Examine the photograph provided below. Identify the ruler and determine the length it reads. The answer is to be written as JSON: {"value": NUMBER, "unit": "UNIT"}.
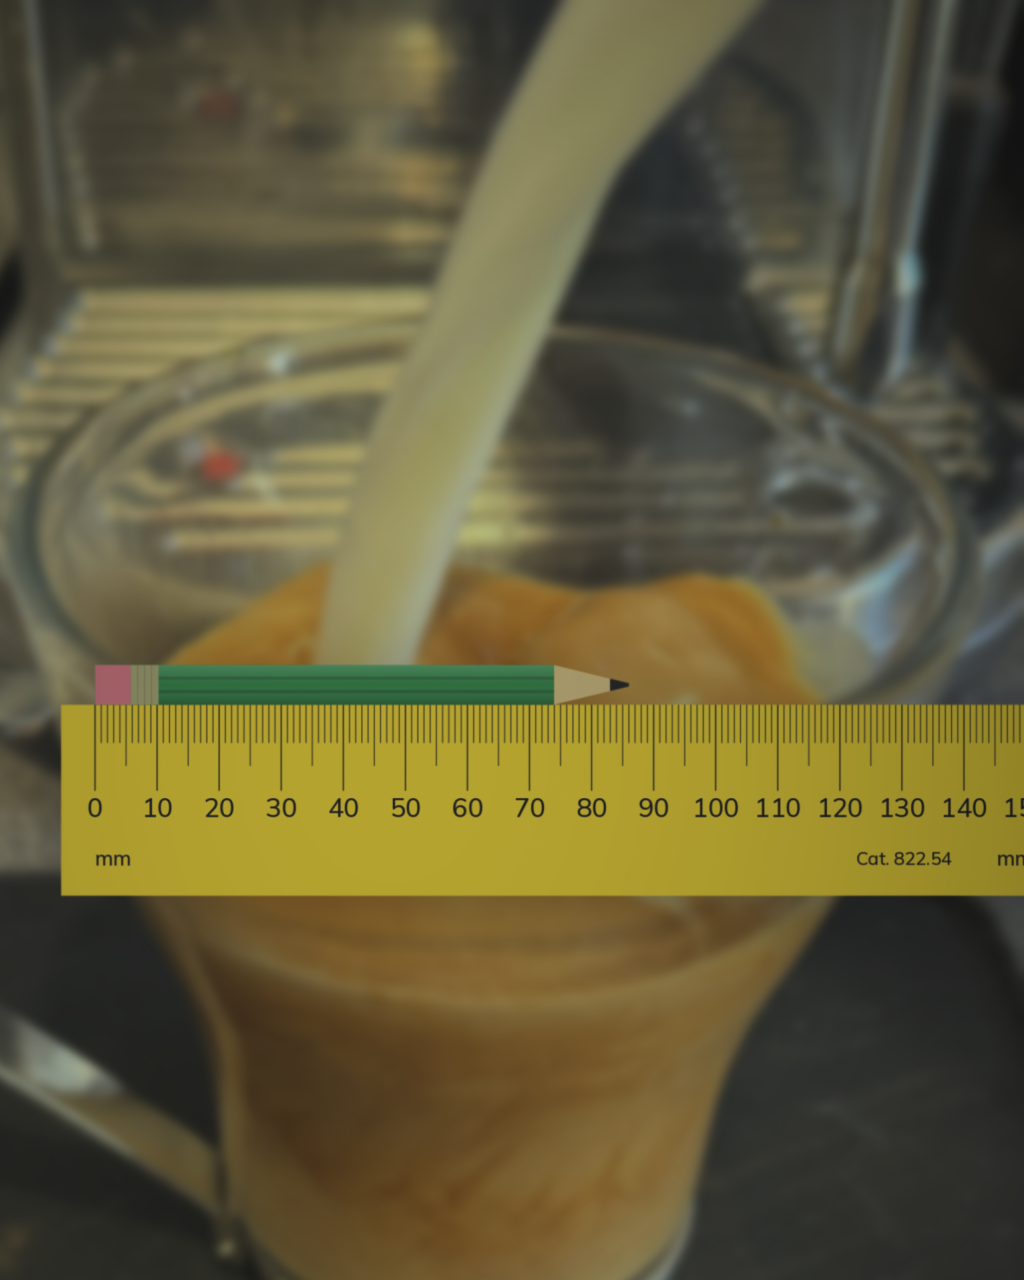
{"value": 86, "unit": "mm"}
